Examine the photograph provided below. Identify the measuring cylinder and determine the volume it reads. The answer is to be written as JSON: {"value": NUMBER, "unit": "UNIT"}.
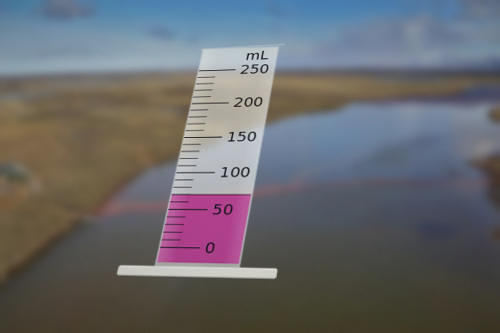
{"value": 70, "unit": "mL"}
